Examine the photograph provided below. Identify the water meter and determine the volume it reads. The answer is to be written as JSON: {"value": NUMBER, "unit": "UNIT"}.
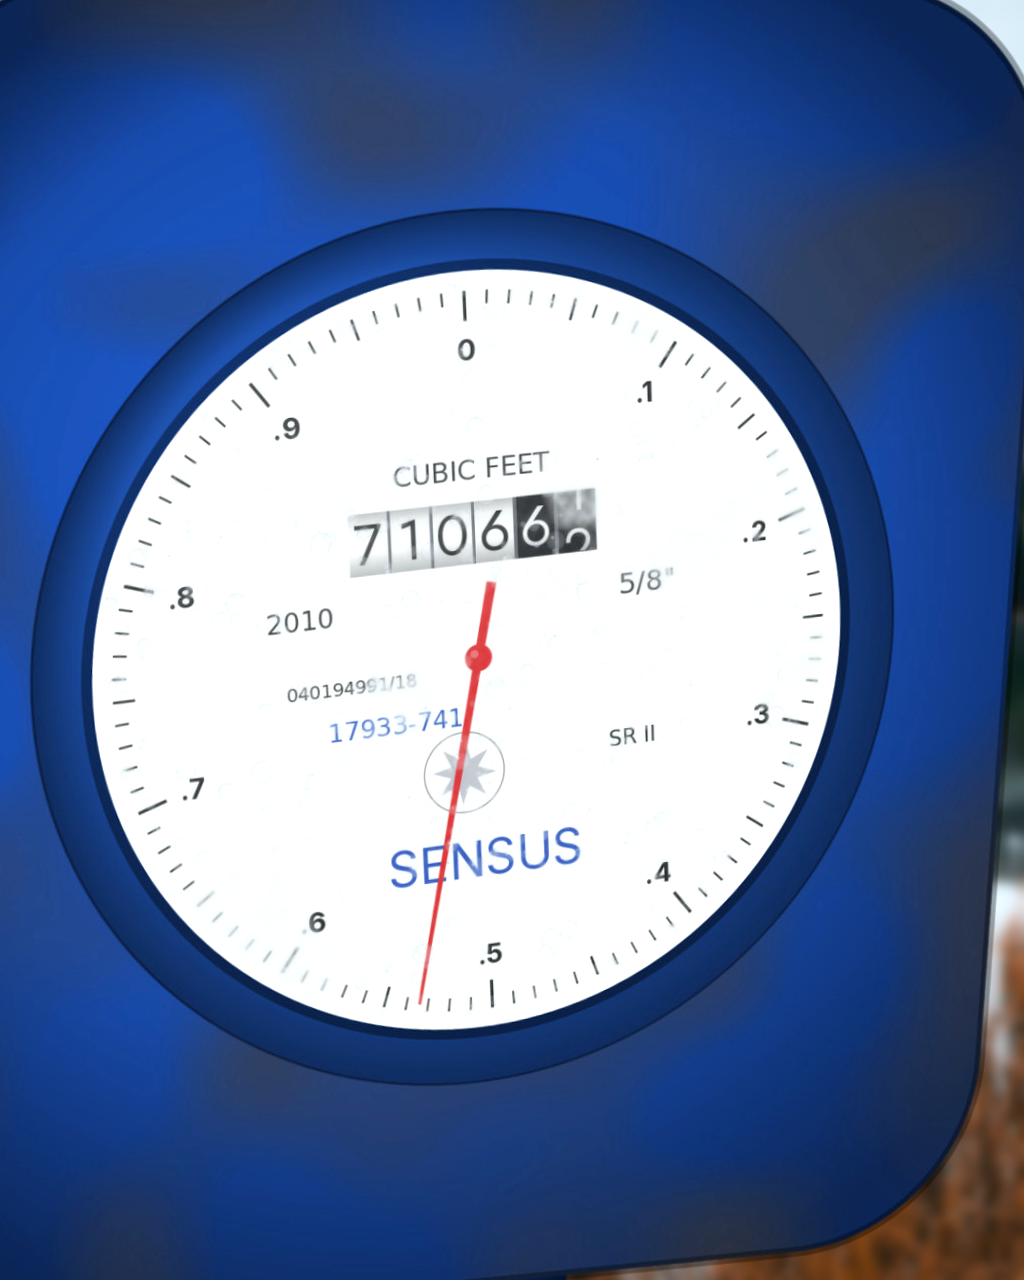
{"value": 710661.53, "unit": "ft³"}
